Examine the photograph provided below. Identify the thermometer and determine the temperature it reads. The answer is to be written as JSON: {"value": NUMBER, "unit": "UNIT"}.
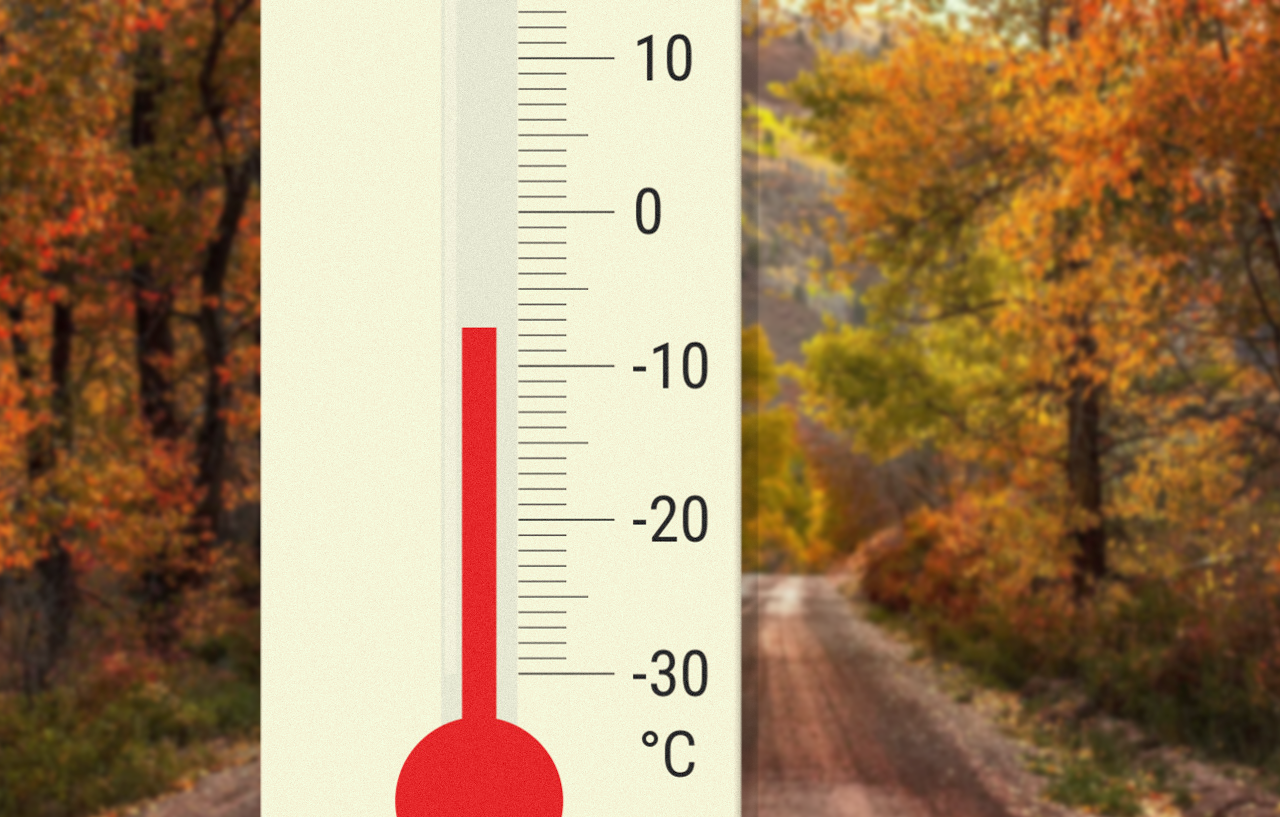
{"value": -7.5, "unit": "°C"}
